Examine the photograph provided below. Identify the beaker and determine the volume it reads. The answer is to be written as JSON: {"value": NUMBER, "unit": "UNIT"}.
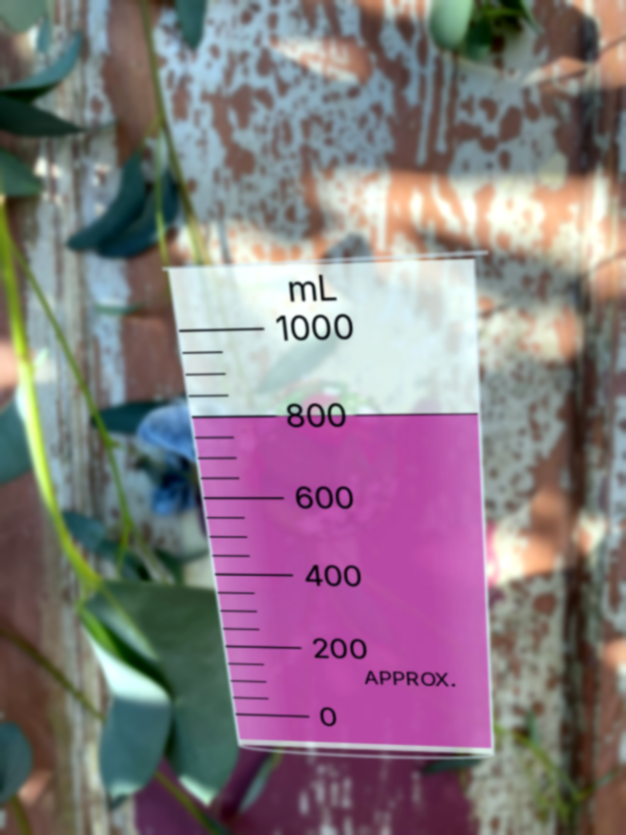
{"value": 800, "unit": "mL"}
